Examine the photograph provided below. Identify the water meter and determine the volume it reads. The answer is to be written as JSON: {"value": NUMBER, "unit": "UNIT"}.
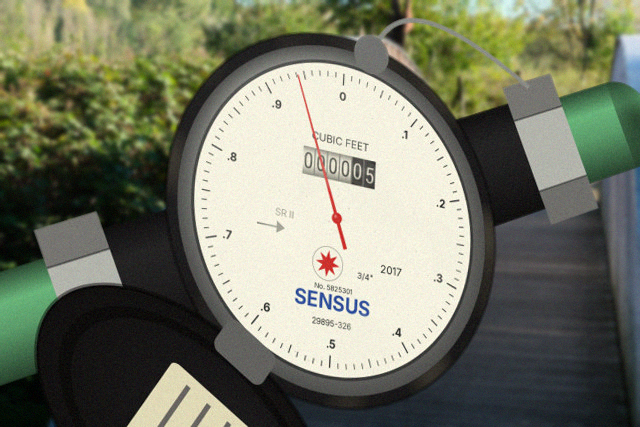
{"value": 4.94, "unit": "ft³"}
